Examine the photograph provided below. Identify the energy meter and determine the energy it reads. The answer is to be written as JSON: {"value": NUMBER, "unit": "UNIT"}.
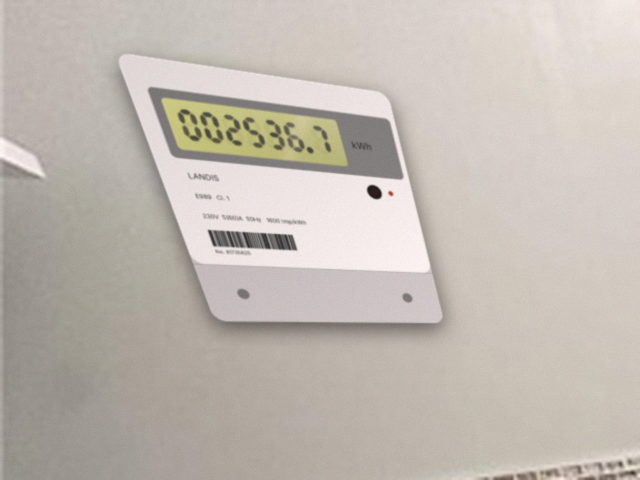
{"value": 2536.7, "unit": "kWh"}
